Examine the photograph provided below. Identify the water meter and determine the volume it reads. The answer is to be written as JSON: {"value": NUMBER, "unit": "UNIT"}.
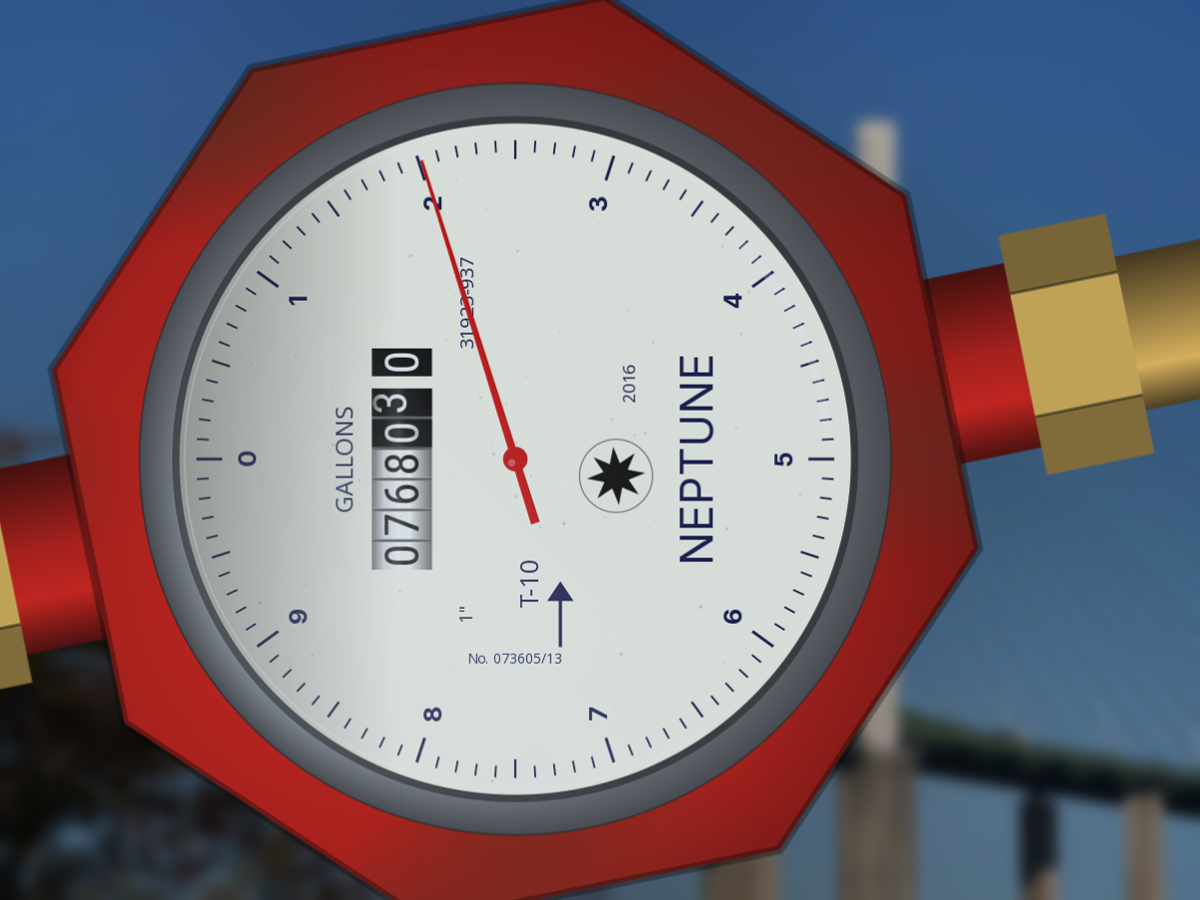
{"value": 768032.0, "unit": "gal"}
